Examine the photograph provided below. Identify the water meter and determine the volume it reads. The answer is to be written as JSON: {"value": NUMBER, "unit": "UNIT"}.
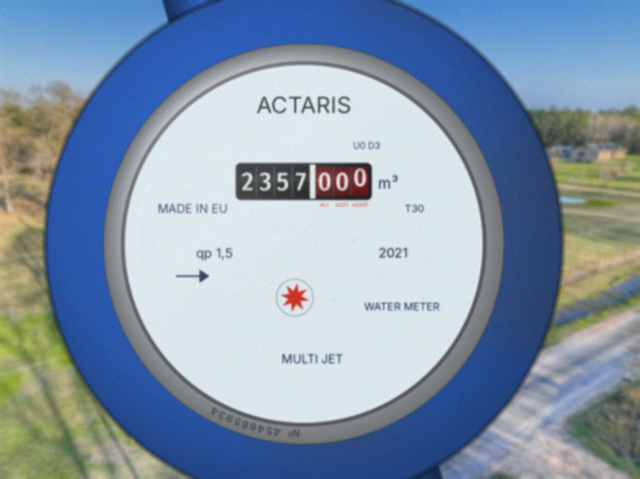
{"value": 2357.000, "unit": "m³"}
